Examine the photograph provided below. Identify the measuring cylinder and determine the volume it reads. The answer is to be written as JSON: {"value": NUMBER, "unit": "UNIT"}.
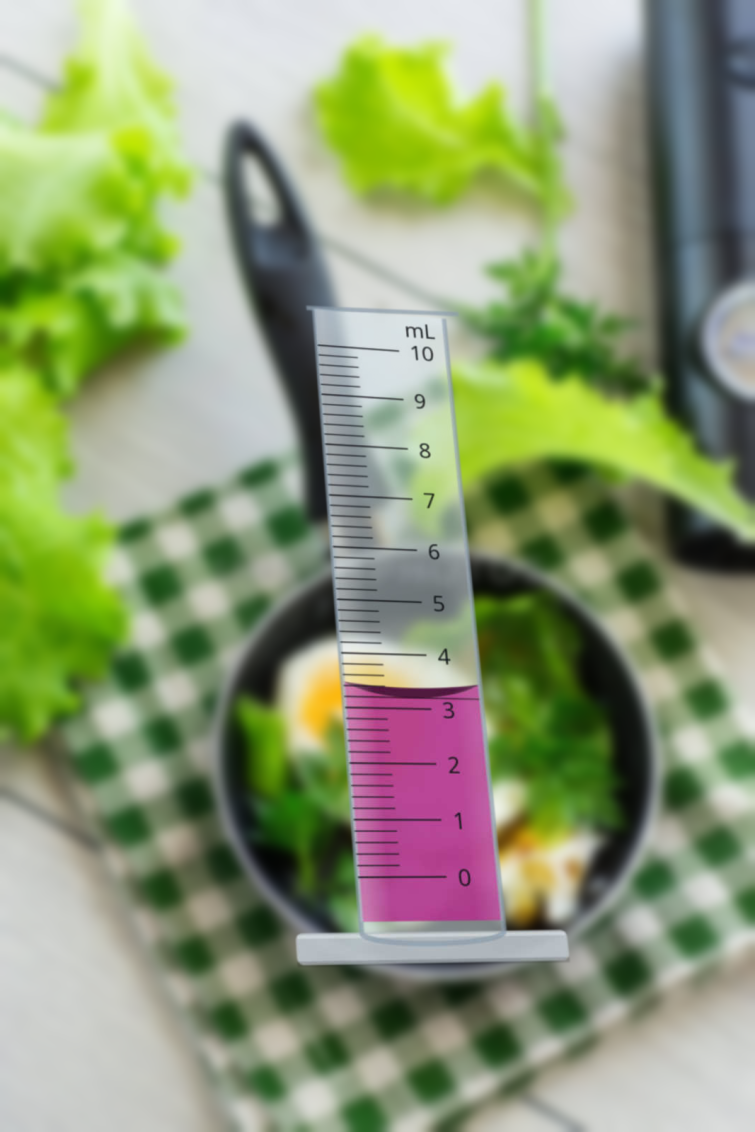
{"value": 3.2, "unit": "mL"}
